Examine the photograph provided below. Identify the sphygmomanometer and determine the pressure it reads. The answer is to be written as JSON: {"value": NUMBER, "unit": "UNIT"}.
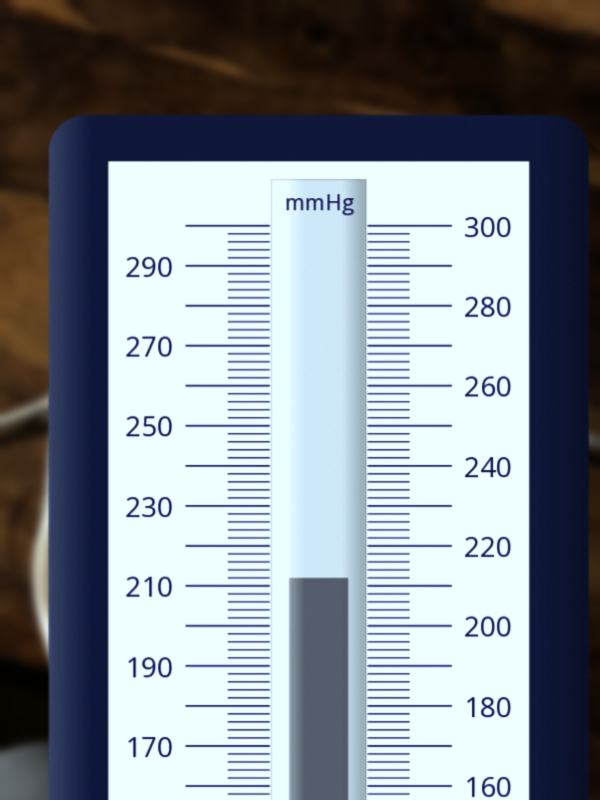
{"value": 212, "unit": "mmHg"}
